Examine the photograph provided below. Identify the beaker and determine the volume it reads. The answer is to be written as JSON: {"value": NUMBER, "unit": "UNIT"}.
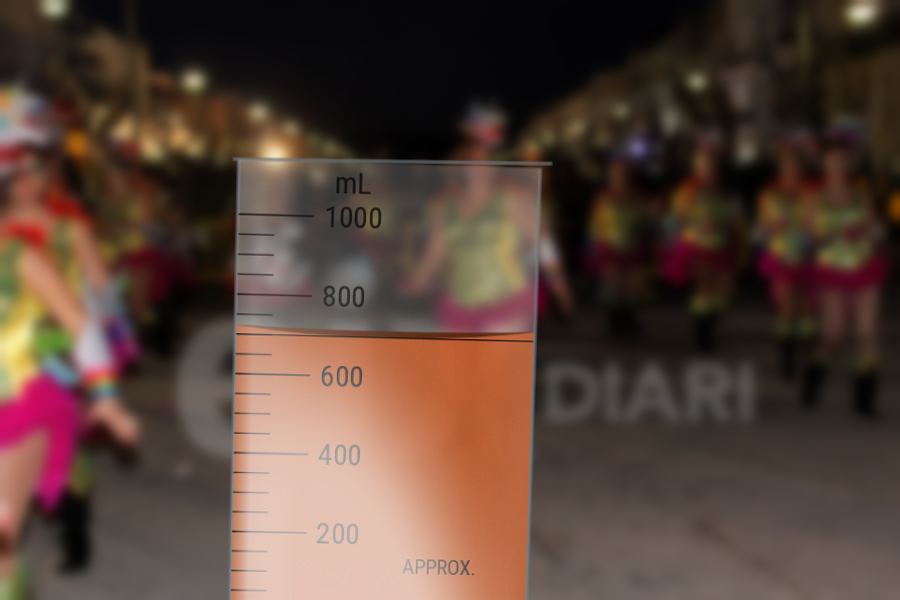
{"value": 700, "unit": "mL"}
